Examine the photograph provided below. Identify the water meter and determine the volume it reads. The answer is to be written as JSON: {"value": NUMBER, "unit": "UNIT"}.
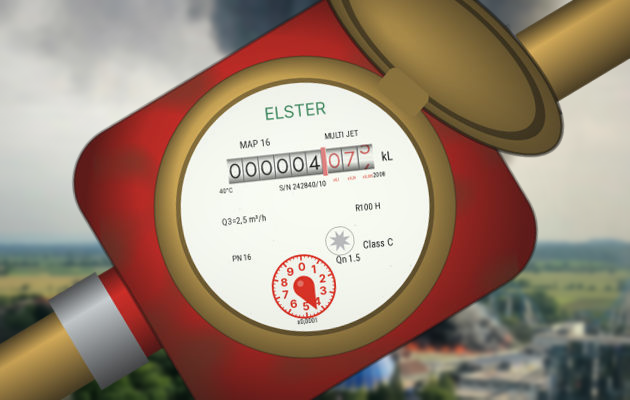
{"value": 4.0754, "unit": "kL"}
